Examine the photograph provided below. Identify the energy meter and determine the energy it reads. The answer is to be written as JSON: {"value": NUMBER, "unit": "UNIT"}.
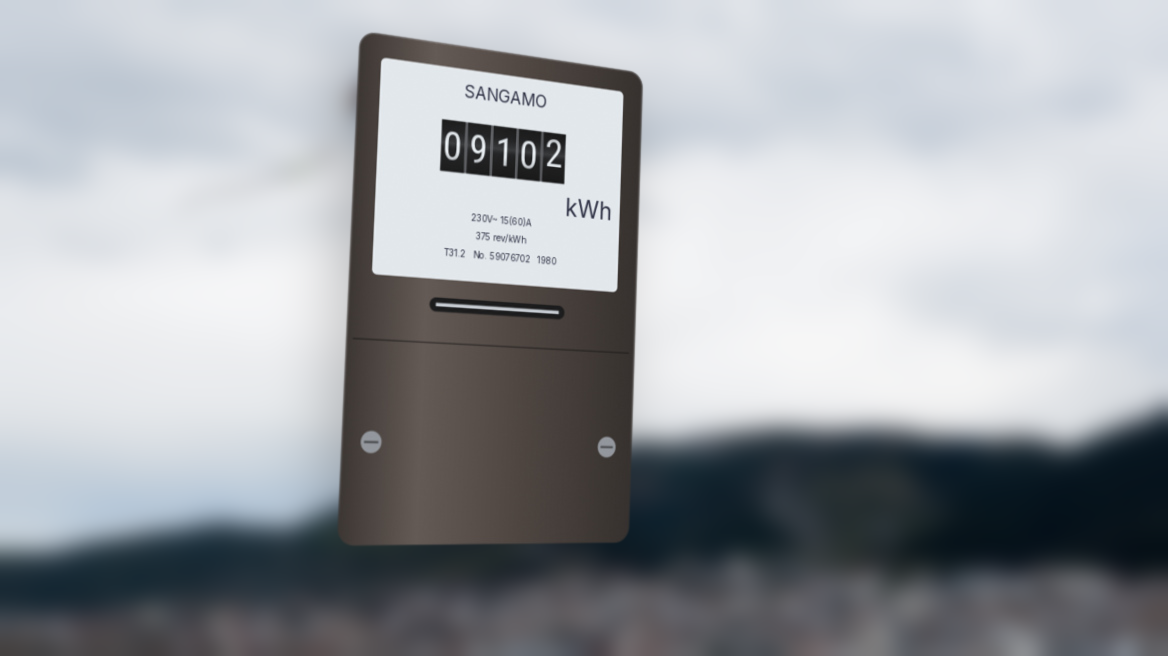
{"value": 9102, "unit": "kWh"}
